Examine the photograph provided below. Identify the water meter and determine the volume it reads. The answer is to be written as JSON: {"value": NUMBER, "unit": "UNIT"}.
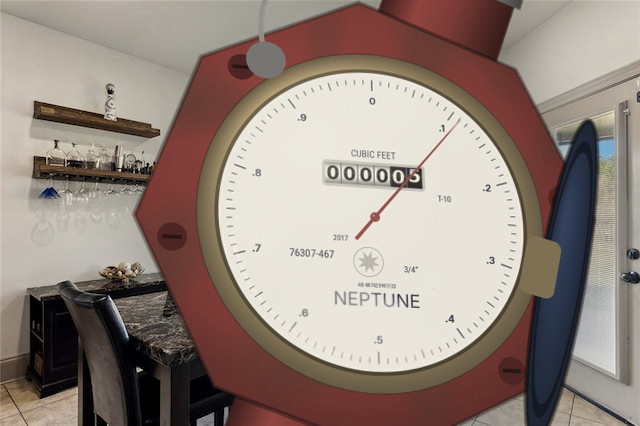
{"value": 5.11, "unit": "ft³"}
